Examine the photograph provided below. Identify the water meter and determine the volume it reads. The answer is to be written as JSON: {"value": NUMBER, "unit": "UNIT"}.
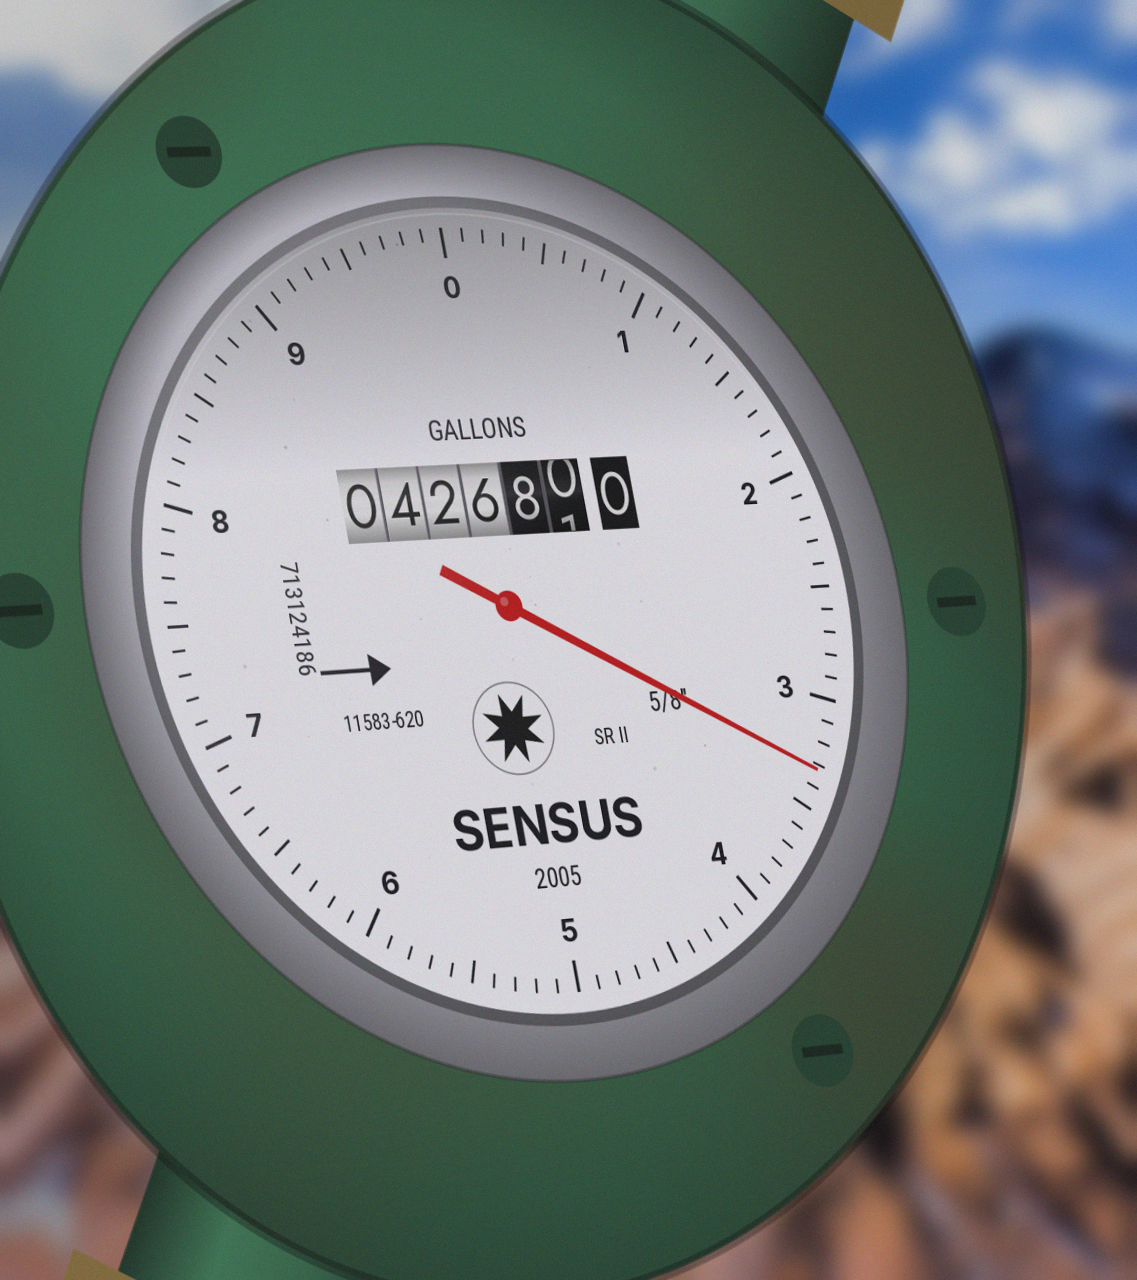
{"value": 426803.3, "unit": "gal"}
